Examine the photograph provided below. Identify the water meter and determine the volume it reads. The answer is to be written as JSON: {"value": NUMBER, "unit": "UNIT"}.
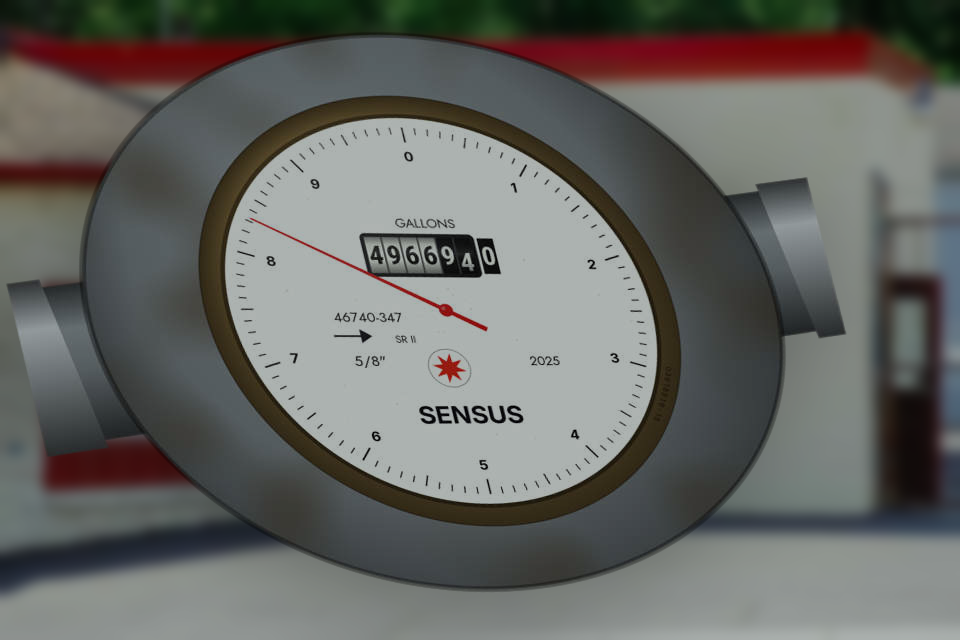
{"value": 4966938.3, "unit": "gal"}
